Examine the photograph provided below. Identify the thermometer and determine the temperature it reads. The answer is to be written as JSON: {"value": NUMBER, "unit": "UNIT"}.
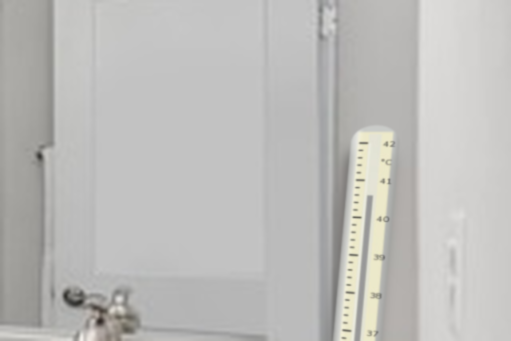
{"value": 40.6, "unit": "°C"}
